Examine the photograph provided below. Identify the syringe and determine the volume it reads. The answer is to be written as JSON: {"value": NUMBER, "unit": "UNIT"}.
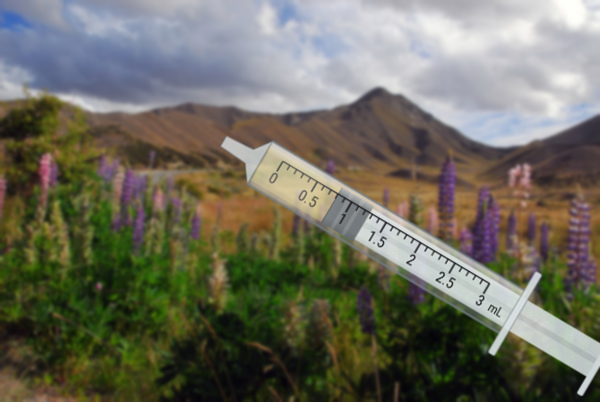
{"value": 0.8, "unit": "mL"}
